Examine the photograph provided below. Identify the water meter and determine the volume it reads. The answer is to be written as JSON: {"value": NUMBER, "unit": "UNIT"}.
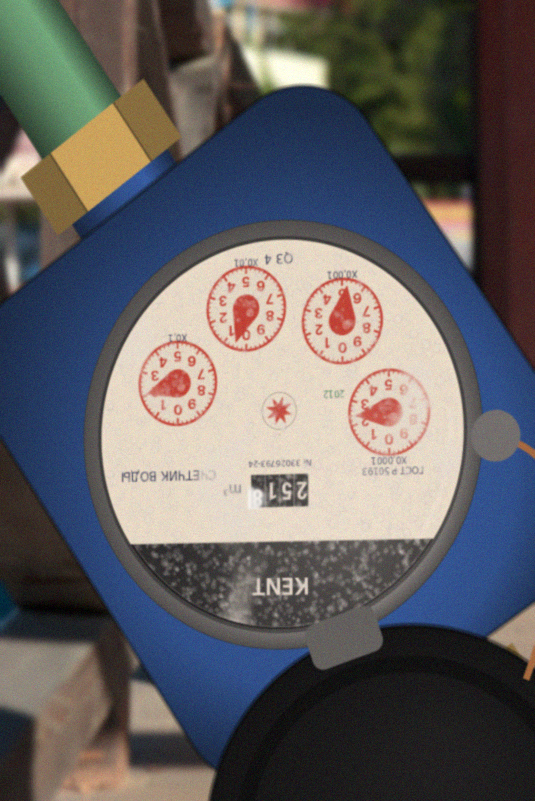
{"value": 2518.2052, "unit": "m³"}
